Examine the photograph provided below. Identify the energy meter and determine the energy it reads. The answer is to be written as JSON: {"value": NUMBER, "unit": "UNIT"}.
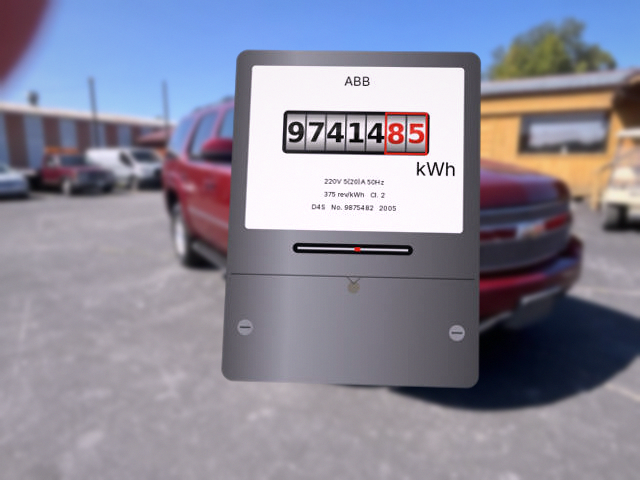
{"value": 97414.85, "unit": "kWh"}
